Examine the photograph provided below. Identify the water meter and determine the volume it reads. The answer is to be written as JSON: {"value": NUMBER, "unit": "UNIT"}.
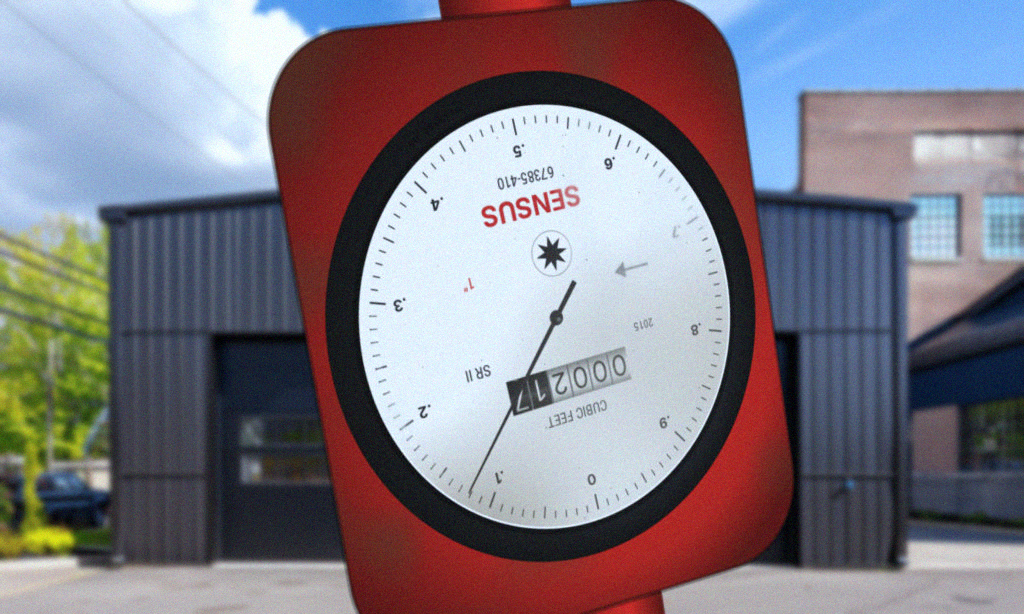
{"value": 217.12, "unit": "ft³"}
